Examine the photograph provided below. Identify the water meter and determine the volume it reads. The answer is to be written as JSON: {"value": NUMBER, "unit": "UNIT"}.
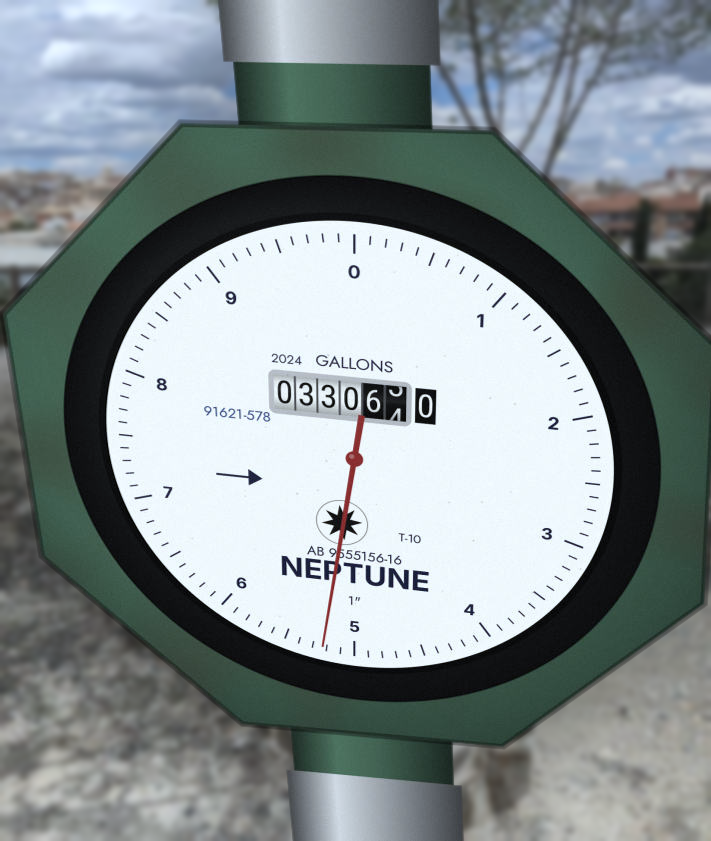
{"value": 330635.2, "unit": "gal"}
